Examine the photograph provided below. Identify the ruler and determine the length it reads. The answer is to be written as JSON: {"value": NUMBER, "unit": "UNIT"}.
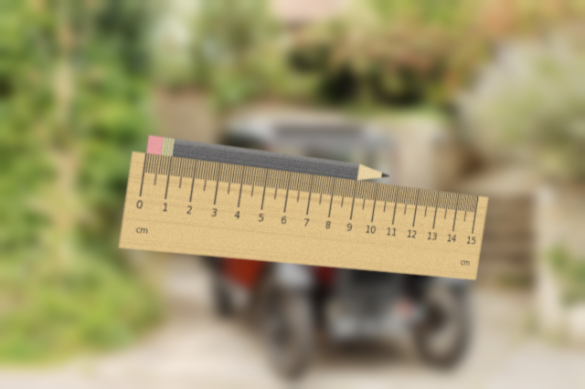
{"value": 10.5, "unit": "cm"}
